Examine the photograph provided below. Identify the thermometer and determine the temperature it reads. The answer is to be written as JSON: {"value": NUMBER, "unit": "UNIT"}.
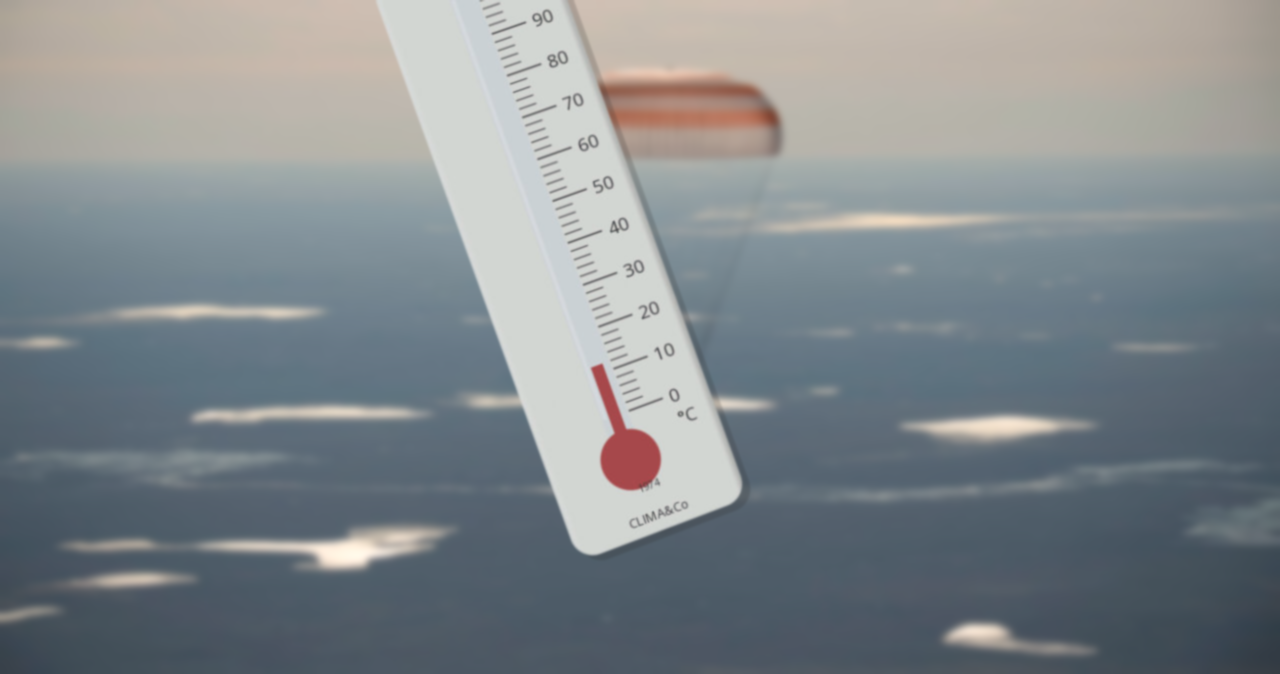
{"value": 12, "unit": "°C"}
